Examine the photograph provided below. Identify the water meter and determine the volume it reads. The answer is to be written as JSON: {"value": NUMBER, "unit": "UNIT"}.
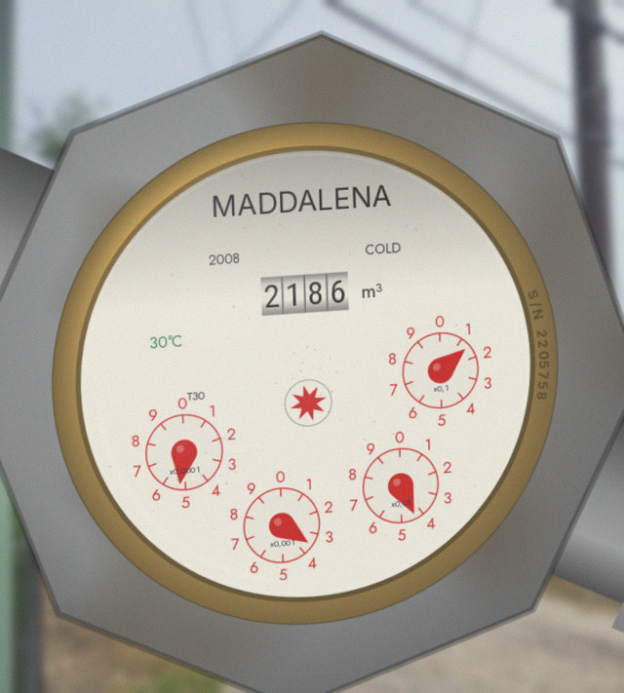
{"value": 2186.1435, "unit": "m³"}
